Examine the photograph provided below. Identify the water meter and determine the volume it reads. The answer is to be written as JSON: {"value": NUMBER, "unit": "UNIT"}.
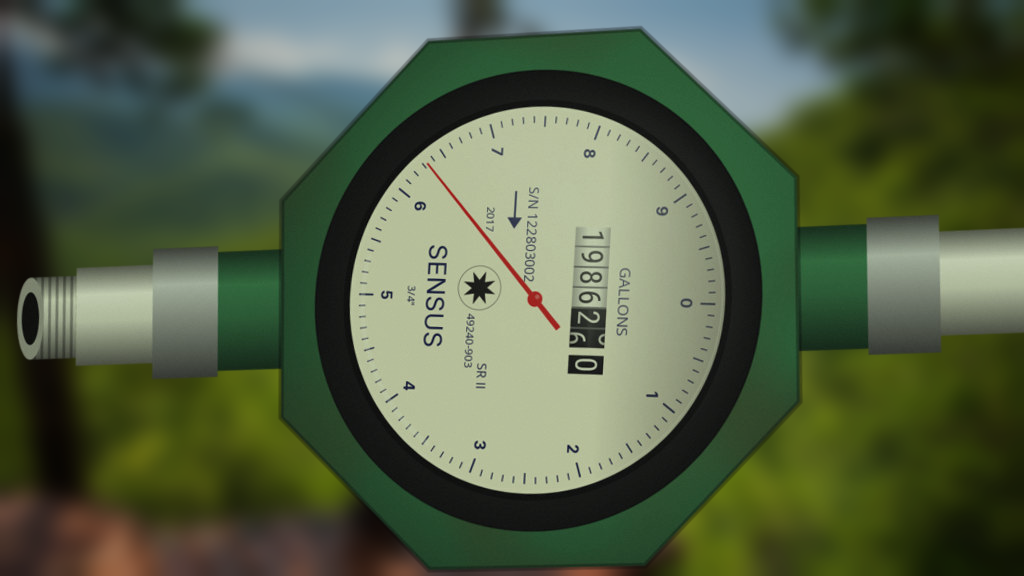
{"value": 1986256.3, "unit": "gal"}
